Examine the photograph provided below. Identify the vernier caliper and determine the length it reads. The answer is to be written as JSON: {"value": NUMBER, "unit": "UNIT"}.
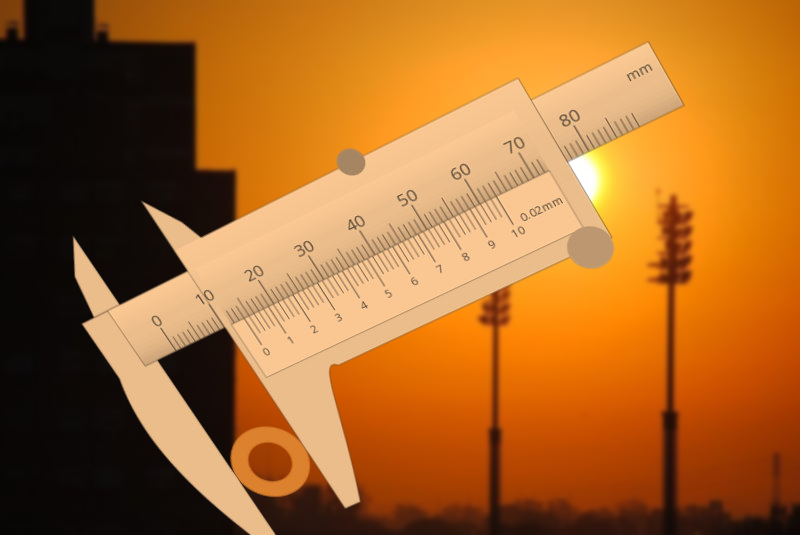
{"value": 14.0, "unit": "mm"}
